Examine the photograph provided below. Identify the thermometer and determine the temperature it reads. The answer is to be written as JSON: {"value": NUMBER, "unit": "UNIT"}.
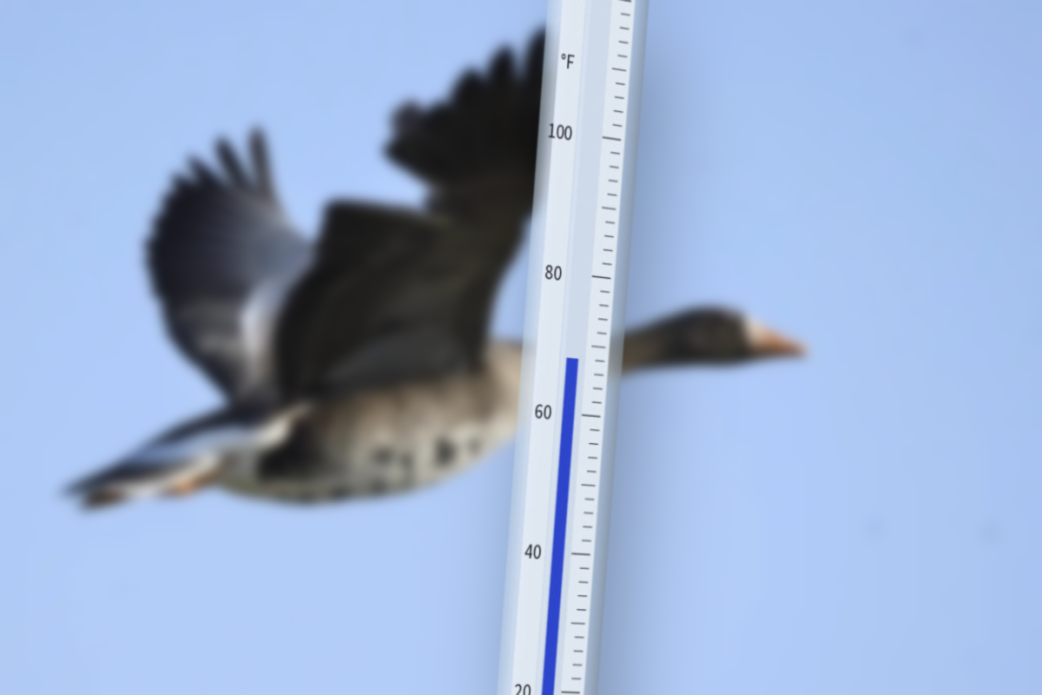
{"value": 68, "unit": "°F"}
